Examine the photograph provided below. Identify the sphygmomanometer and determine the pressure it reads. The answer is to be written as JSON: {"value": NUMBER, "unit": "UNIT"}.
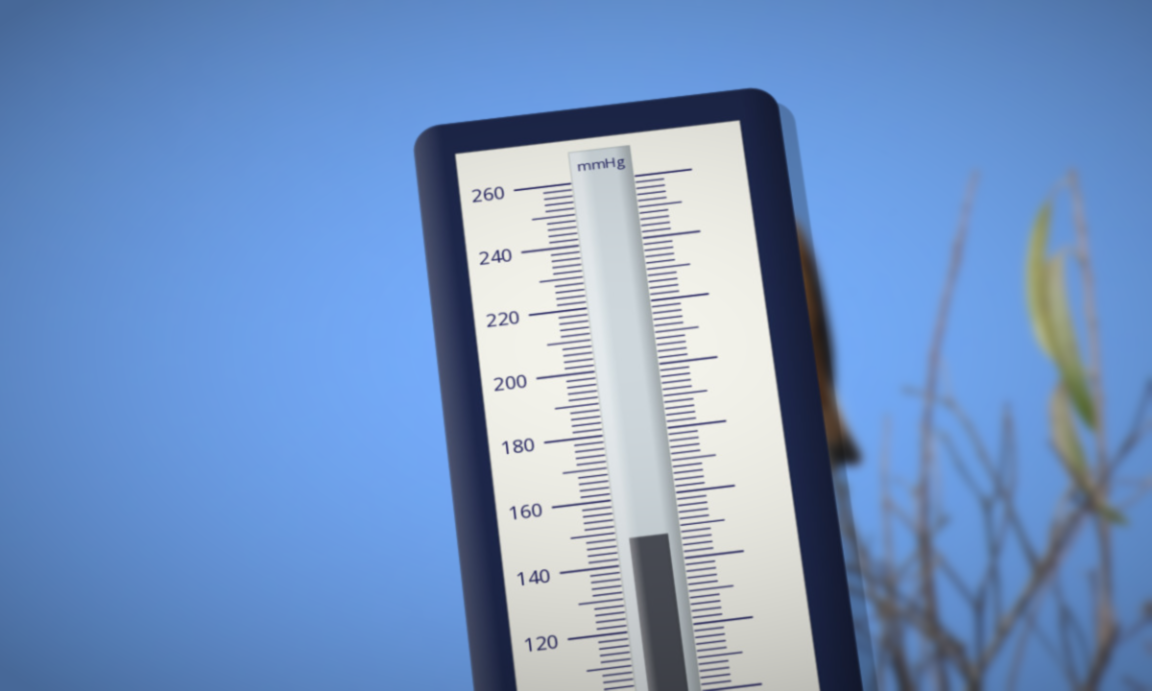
{"value": 148, "unit": "mmHg"}
